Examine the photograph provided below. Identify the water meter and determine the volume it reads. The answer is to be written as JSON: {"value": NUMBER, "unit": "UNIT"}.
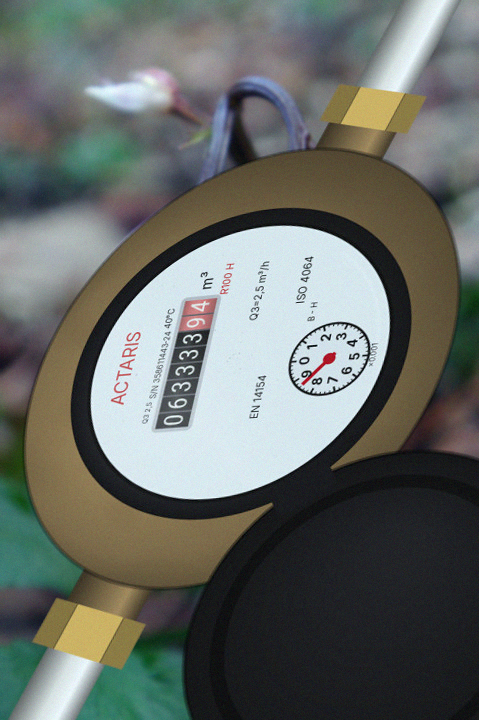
{"value": 63333.948, "unit": "m³"}
